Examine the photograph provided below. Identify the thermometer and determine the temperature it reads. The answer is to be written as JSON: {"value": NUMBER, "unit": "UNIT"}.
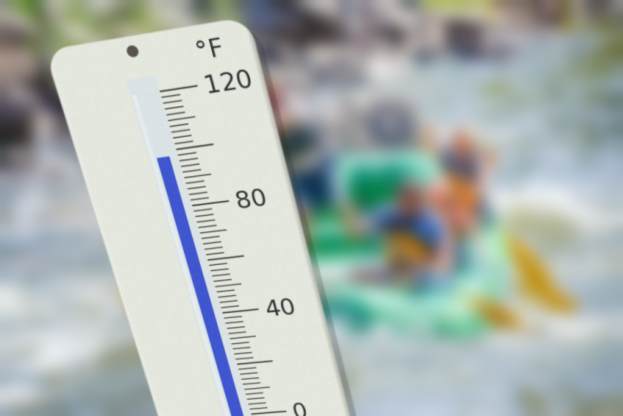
{"value": 98, "unit": "°F"}
